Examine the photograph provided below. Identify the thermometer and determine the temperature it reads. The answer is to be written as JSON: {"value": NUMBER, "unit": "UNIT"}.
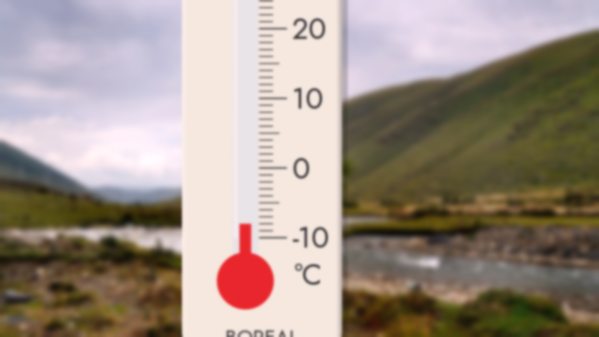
{"value": -8, "unit": "°C"}
